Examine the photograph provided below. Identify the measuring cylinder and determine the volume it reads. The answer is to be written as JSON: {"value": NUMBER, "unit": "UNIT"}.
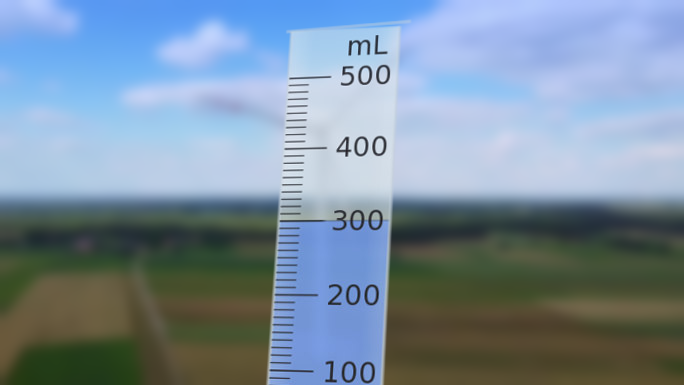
{"value": 300, "unit": "mL"}
